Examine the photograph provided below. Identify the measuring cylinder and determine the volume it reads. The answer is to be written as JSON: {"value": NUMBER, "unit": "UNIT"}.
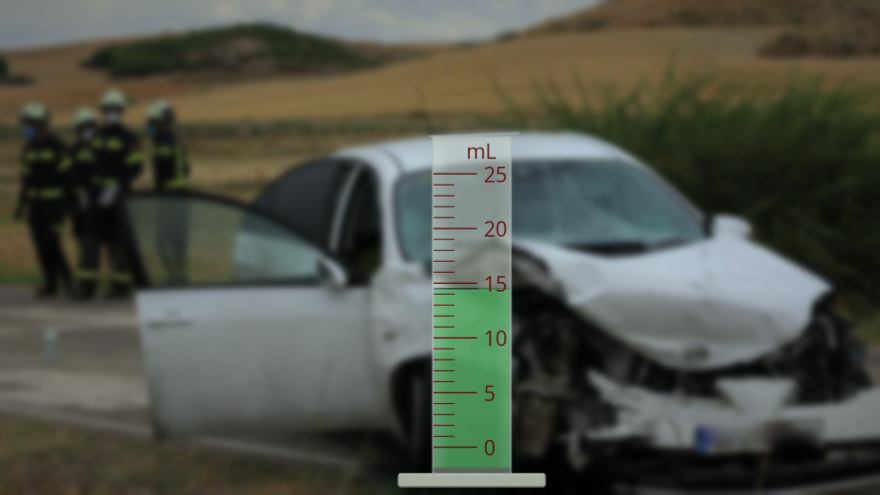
{"value": 14.5, "unit": "mL"}
